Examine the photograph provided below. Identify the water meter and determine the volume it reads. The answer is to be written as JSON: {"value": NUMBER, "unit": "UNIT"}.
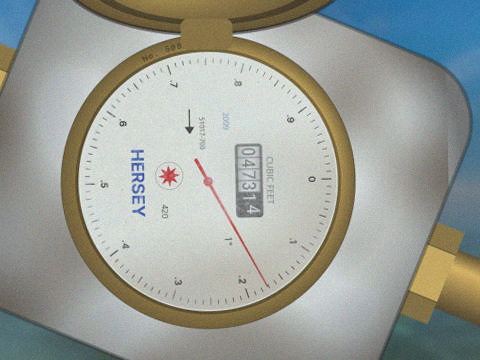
{"value": 47314.17, "unit": "ft³"}
